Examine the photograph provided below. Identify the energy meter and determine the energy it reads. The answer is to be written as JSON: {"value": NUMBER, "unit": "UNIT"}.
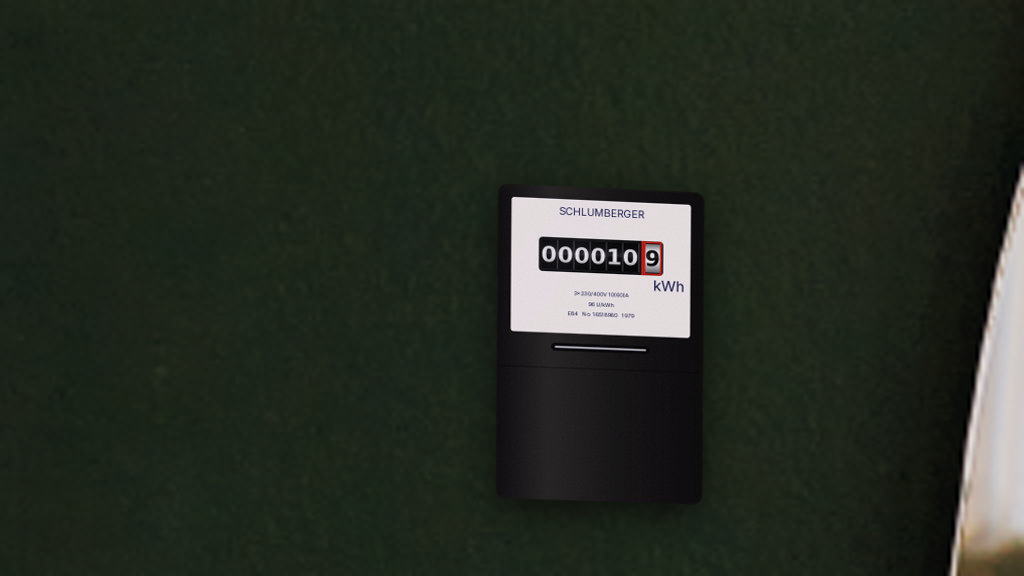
{"value": 10.9, "unit": "kWh"}
